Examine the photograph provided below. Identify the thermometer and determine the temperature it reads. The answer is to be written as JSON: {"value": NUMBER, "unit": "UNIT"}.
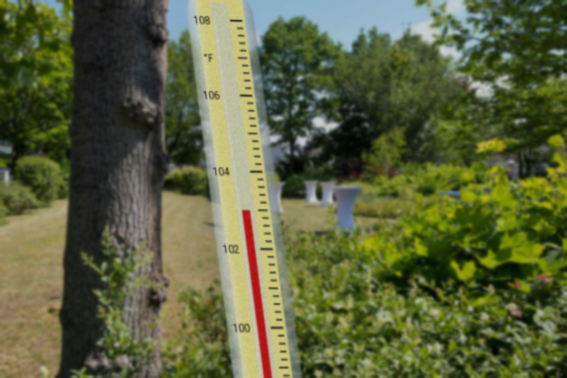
{"value": 103, "unit": "°F"}
